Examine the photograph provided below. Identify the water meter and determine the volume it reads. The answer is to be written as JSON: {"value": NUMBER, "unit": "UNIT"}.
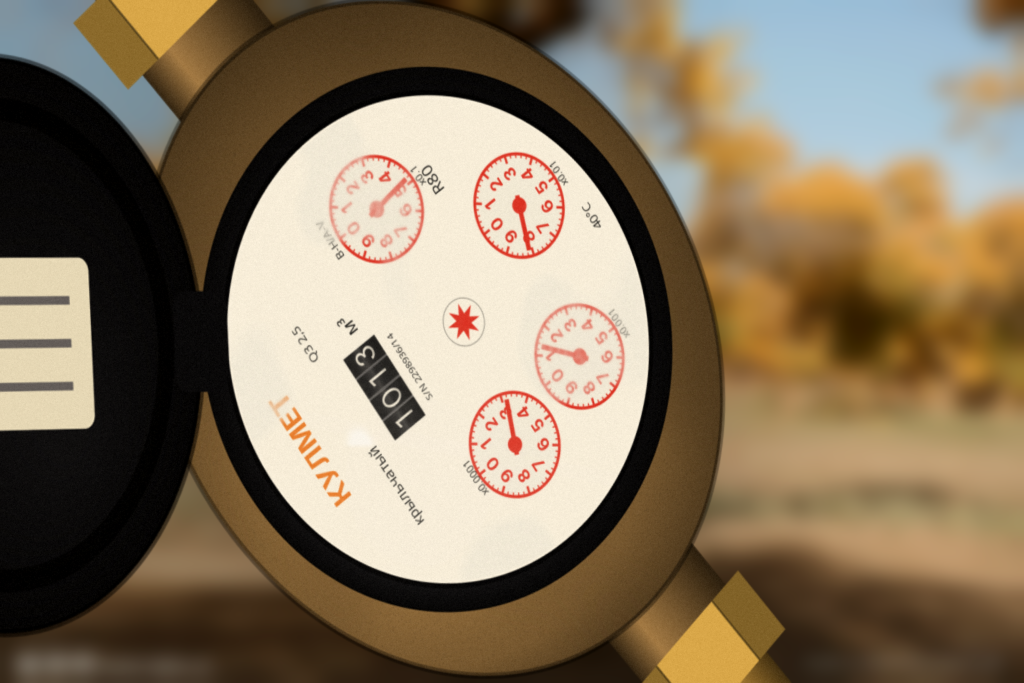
{"value": 1013.4813, "unit": "m³"}
